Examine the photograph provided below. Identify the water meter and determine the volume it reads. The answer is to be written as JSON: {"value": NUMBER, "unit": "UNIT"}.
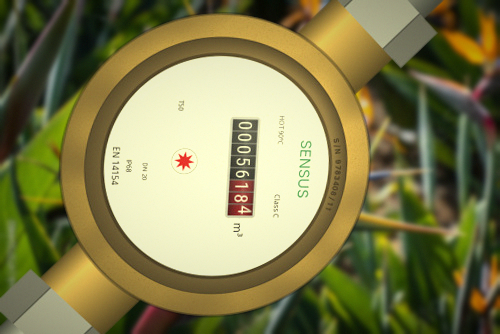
{"value": 56.184, "unit": "m³"}
